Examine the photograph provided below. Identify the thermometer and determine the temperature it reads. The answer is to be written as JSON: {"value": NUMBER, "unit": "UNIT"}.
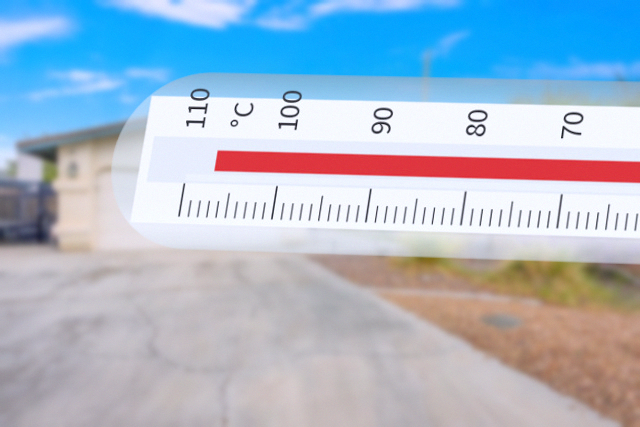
{"value": 107, "unit": "°C"}
